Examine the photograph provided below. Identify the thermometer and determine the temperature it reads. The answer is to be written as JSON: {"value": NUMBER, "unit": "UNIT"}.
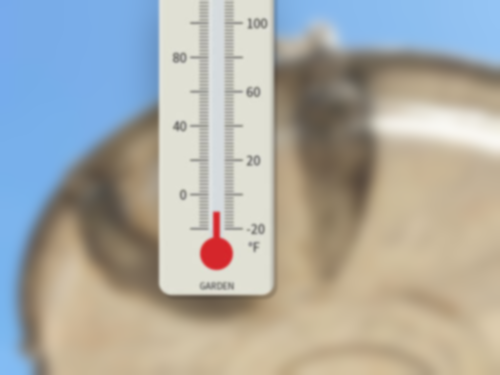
{"value": -10, "unit": "°F"}
